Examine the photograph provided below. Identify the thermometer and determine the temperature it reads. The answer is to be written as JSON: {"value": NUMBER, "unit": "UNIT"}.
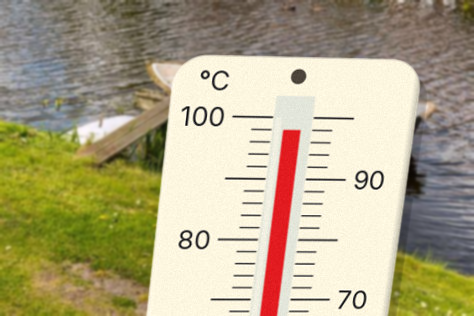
{"value": 98, "unit": "°C"}
